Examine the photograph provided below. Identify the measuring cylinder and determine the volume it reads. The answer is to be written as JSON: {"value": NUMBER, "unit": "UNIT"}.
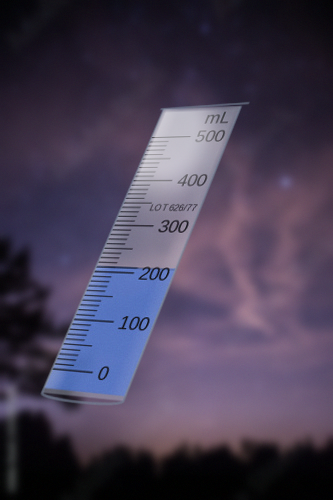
{"value": 210, "unit": "mL"}
